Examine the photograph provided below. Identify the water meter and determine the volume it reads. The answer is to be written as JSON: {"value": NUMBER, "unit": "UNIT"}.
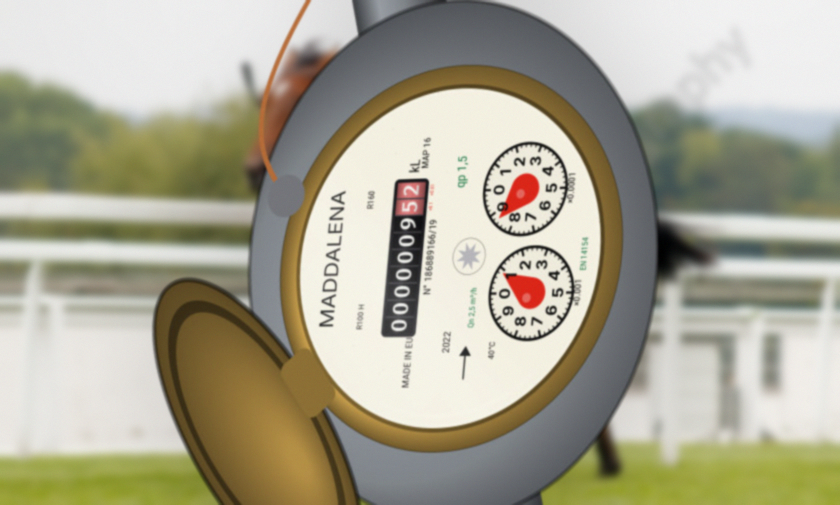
{"value": 9.5208, "unit": "kL"}
